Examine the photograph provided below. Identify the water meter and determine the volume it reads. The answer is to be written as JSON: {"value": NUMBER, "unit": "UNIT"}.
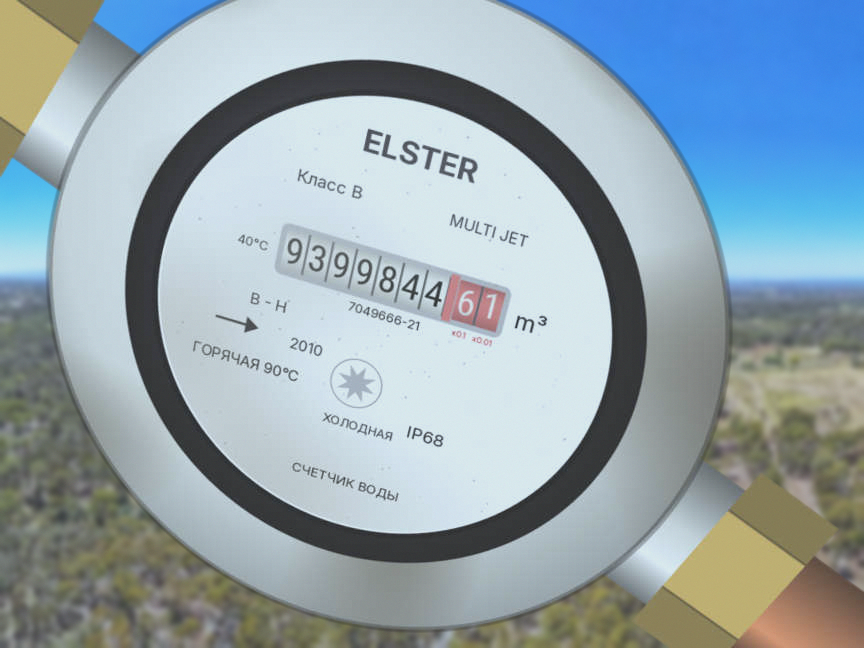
{"value": 9399844.61, "unit": "m³"}
